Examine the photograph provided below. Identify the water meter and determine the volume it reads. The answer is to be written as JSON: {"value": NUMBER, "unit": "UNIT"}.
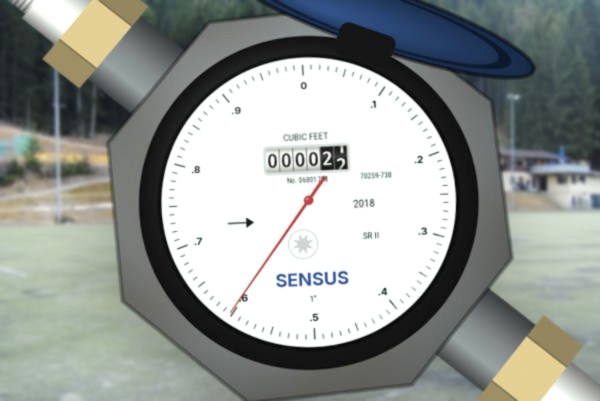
{"value": 21.60, "unit": "ft³"}
